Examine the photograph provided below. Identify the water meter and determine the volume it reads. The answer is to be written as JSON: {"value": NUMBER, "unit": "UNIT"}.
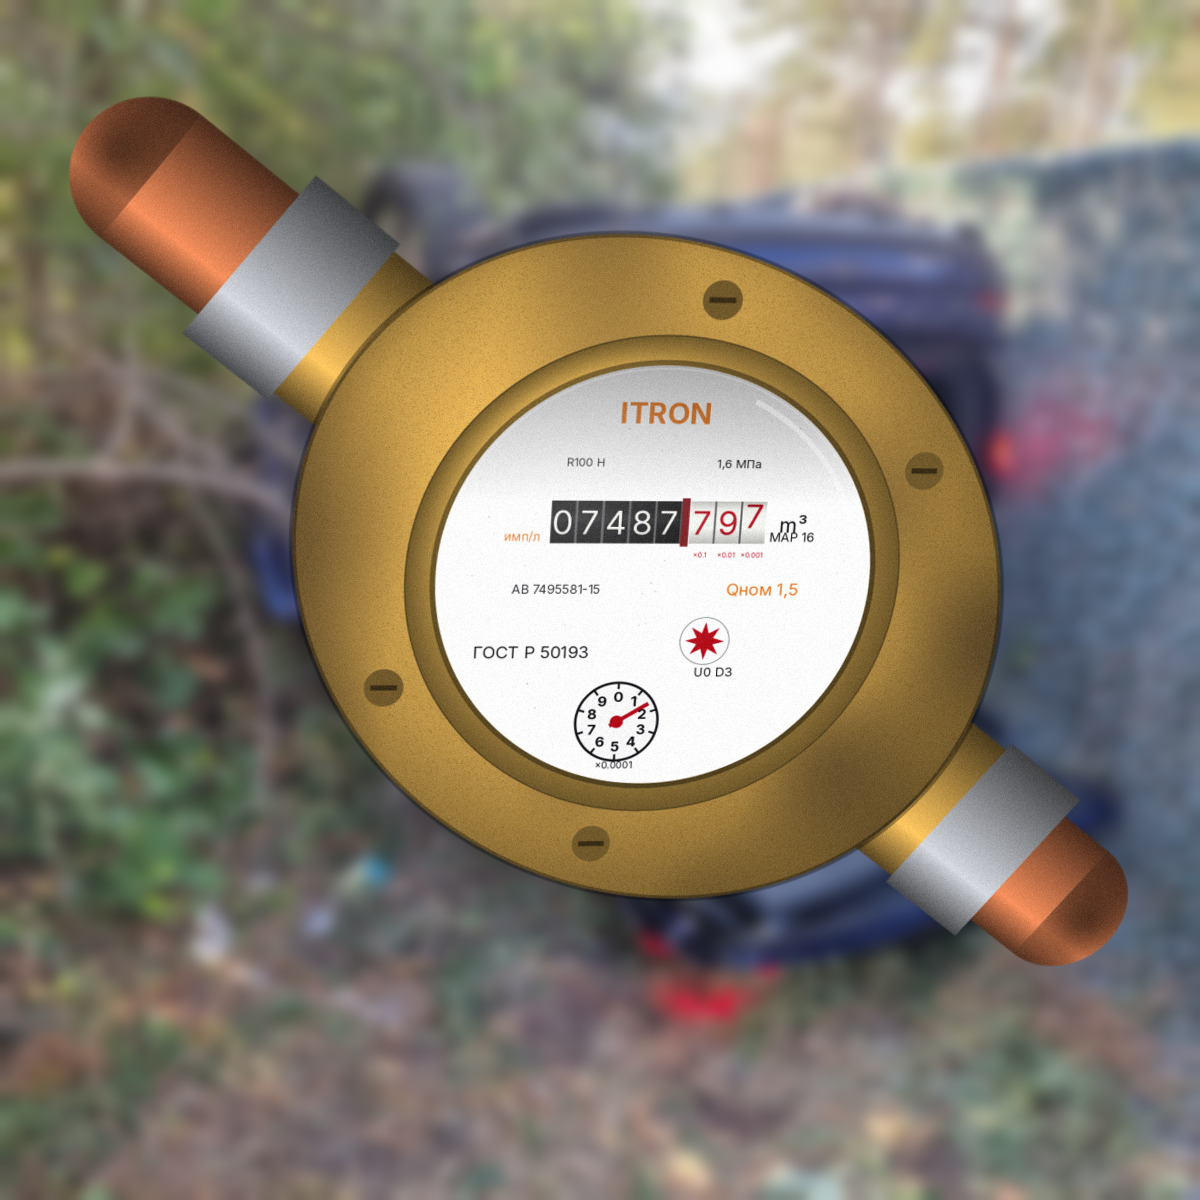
{"value": 7487.7971, "unit": "m³"}
